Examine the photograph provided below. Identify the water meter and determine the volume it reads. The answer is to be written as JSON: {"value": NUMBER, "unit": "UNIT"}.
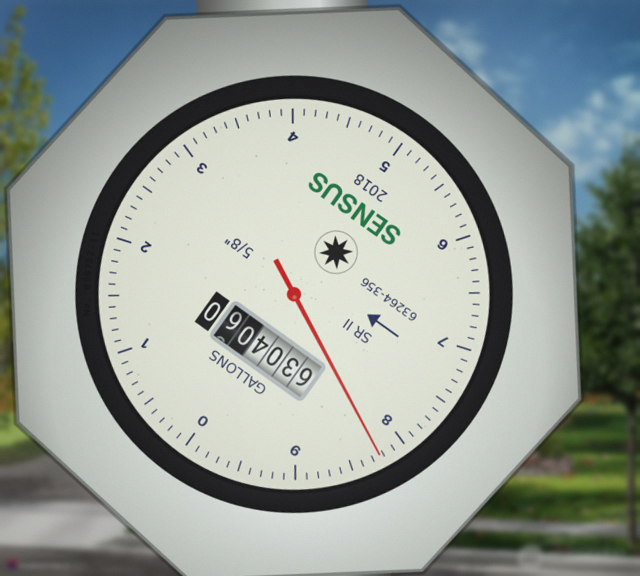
{"value": 6304058.2, "unit": "gal"}
